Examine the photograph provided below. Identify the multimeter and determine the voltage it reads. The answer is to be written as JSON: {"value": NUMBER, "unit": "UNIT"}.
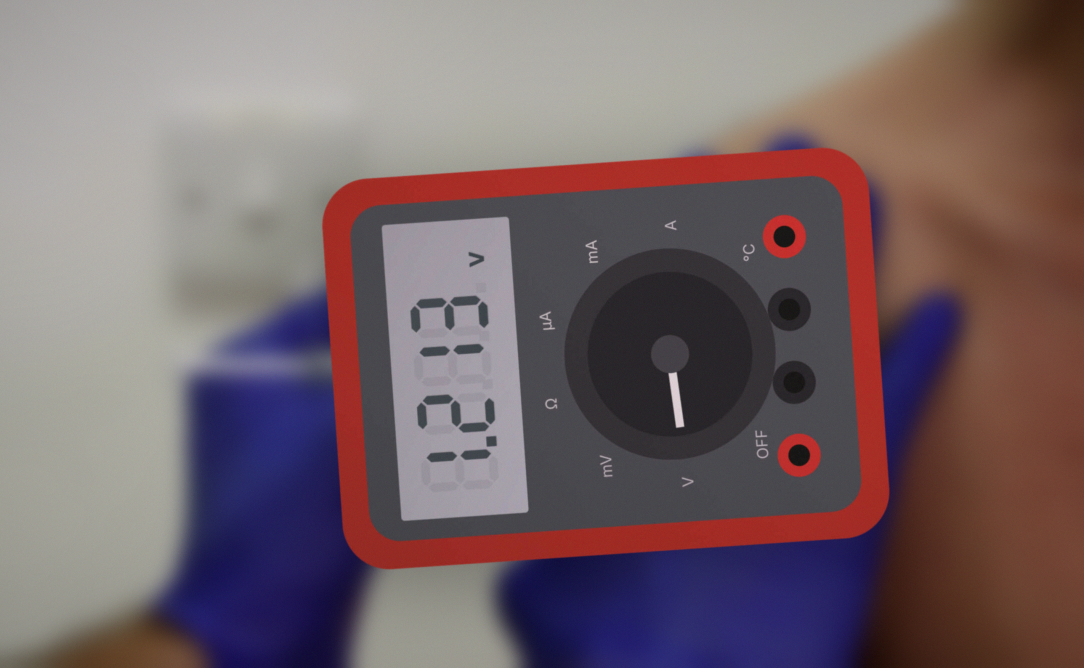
{"value": 1.213, "unit": "V"}
